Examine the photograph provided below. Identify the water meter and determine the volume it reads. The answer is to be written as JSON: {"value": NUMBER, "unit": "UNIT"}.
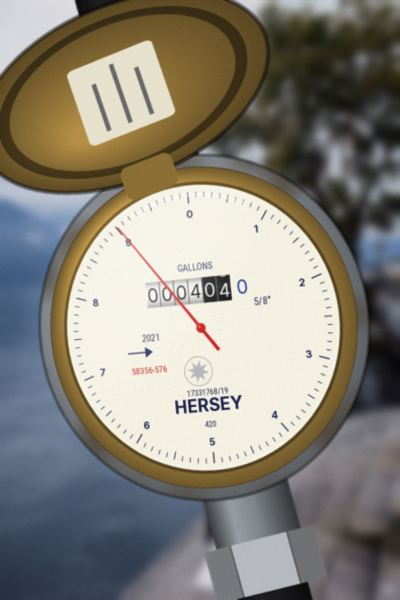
{"value": 4039.0, "unit": "gal"}
